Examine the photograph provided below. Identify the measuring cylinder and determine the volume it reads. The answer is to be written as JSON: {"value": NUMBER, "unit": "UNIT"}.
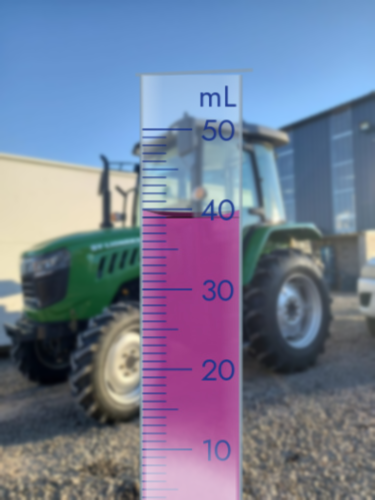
{"value": 39, "unit": "mL"}
